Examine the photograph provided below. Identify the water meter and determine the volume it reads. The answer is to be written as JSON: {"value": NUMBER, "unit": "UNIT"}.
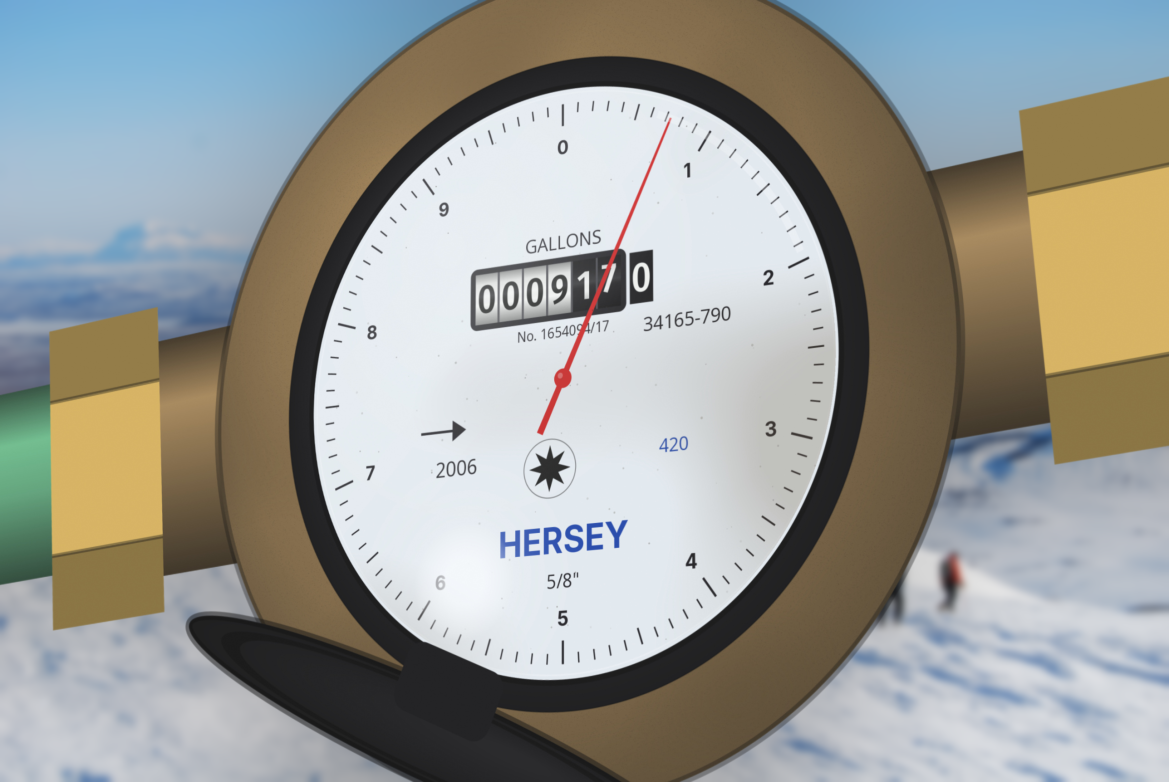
{"value": 9170.7, "unit": "gal"}
